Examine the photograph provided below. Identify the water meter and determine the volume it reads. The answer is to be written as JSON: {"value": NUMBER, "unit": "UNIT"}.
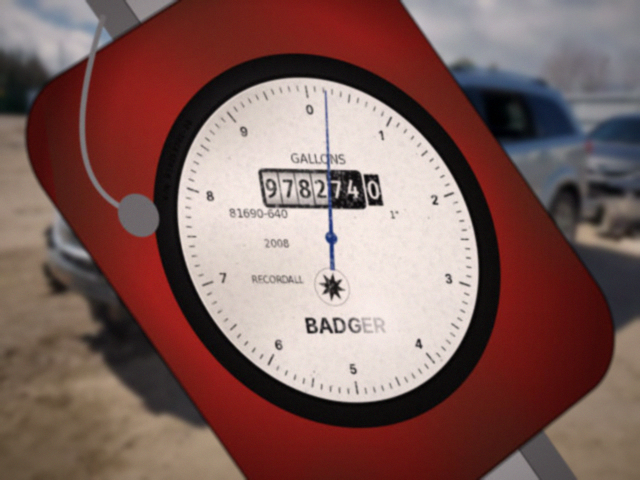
{"value": 9782740.2, "unit": "gal"}
